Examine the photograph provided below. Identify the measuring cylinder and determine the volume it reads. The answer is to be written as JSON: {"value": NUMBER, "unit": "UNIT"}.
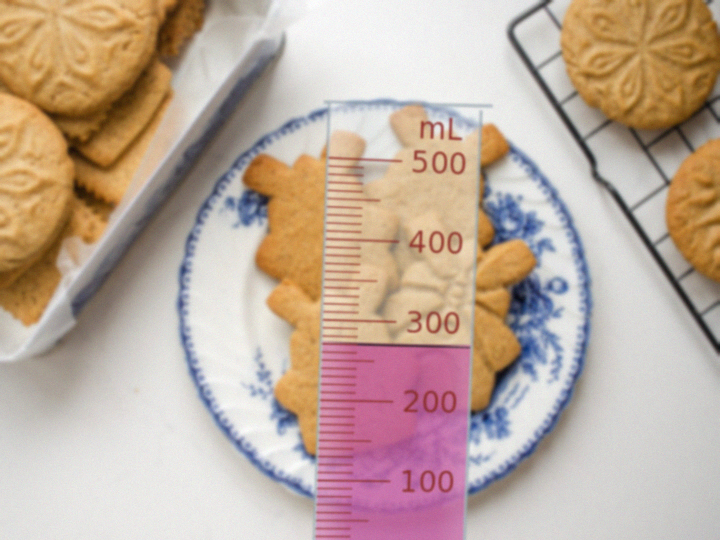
{"value": 270, "unit": "mL"}
